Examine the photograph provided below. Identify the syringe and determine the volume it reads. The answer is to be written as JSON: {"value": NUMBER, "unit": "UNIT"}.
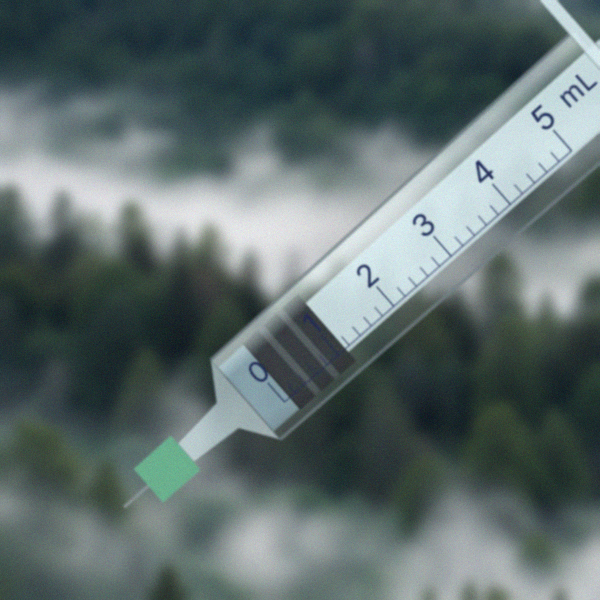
{"value": 0.1, "unit": "mL"}
